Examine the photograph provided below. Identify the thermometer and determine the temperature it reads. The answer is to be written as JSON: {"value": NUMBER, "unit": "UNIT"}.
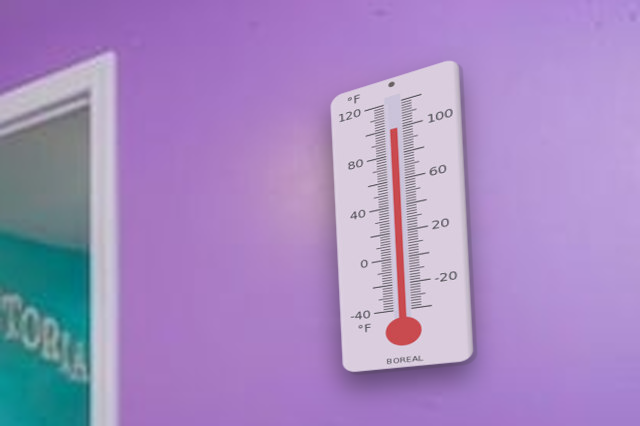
{"value": 100, "unit": "°F"}
